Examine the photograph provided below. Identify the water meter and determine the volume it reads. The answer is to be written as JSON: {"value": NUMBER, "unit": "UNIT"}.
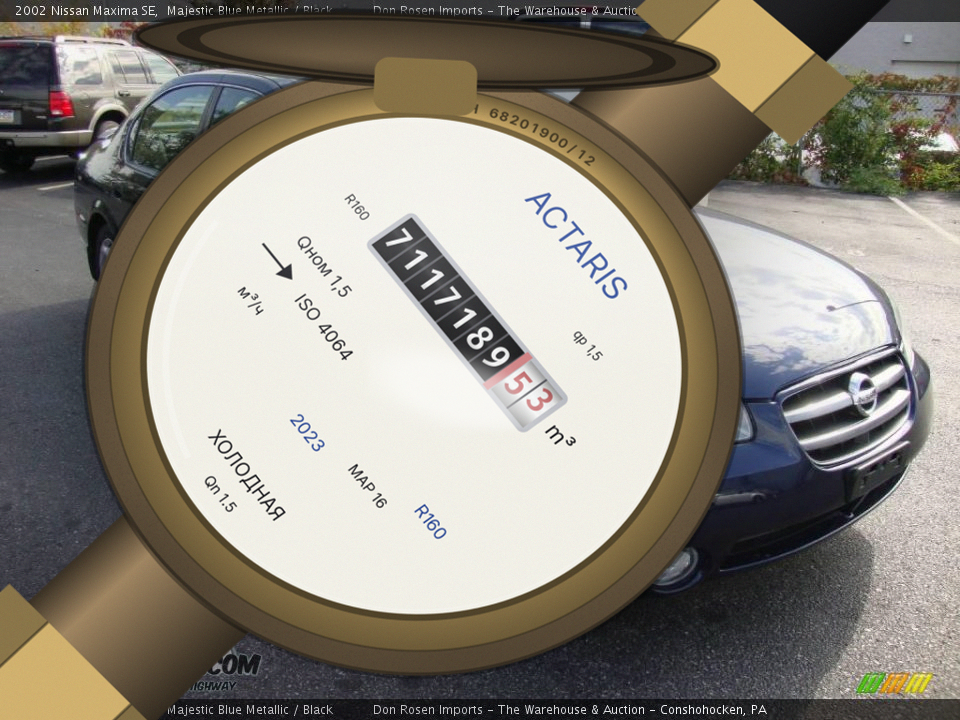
{"value": 7117189.53, "unit": "m³"}
